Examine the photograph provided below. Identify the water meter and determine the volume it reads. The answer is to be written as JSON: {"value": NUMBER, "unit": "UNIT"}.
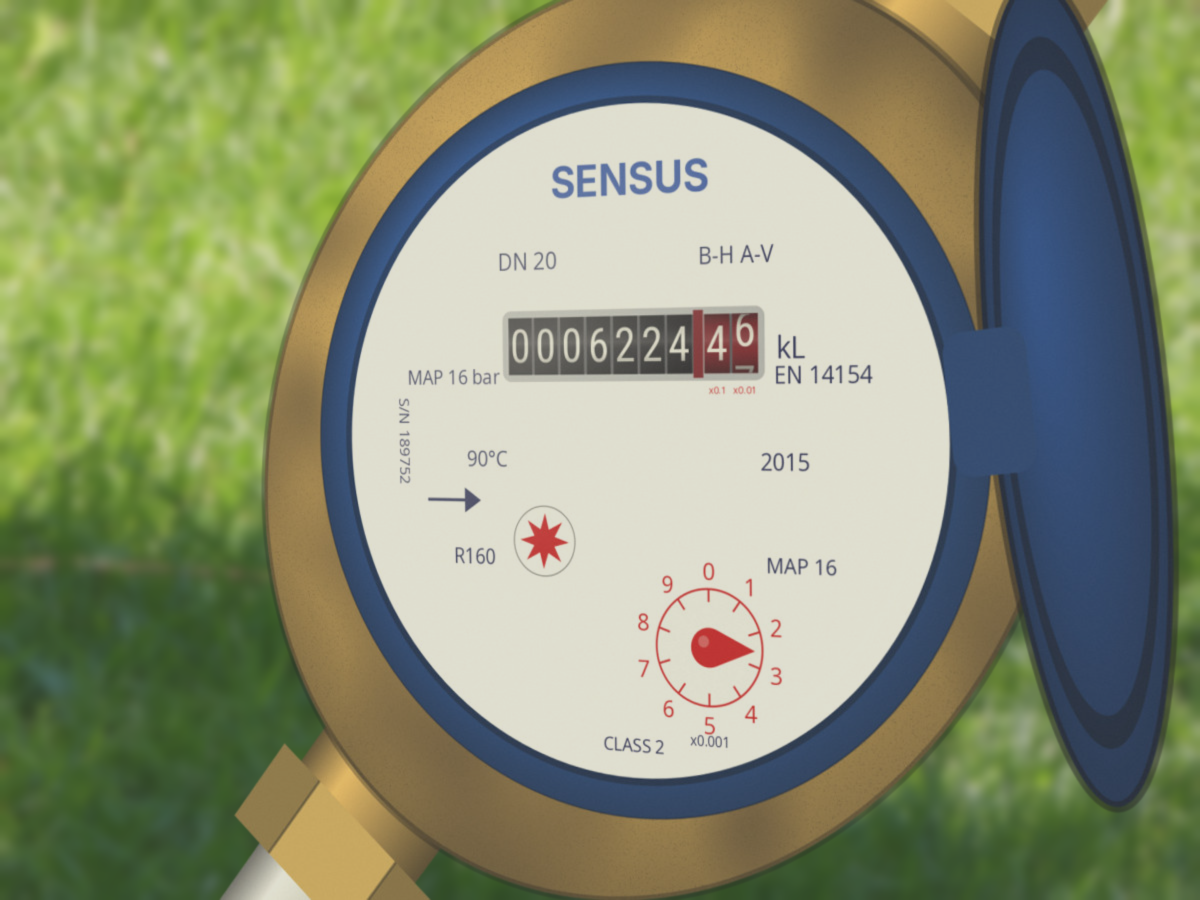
{"value": 6224.462, "unit": "kL"}
